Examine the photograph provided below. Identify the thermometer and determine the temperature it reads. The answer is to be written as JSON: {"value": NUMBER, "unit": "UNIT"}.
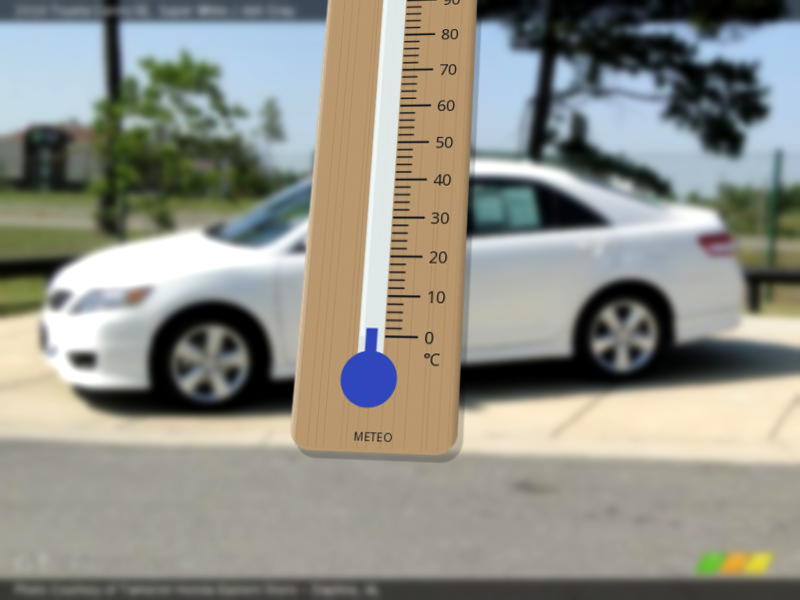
{"value": 2, "unit": "°C"}
